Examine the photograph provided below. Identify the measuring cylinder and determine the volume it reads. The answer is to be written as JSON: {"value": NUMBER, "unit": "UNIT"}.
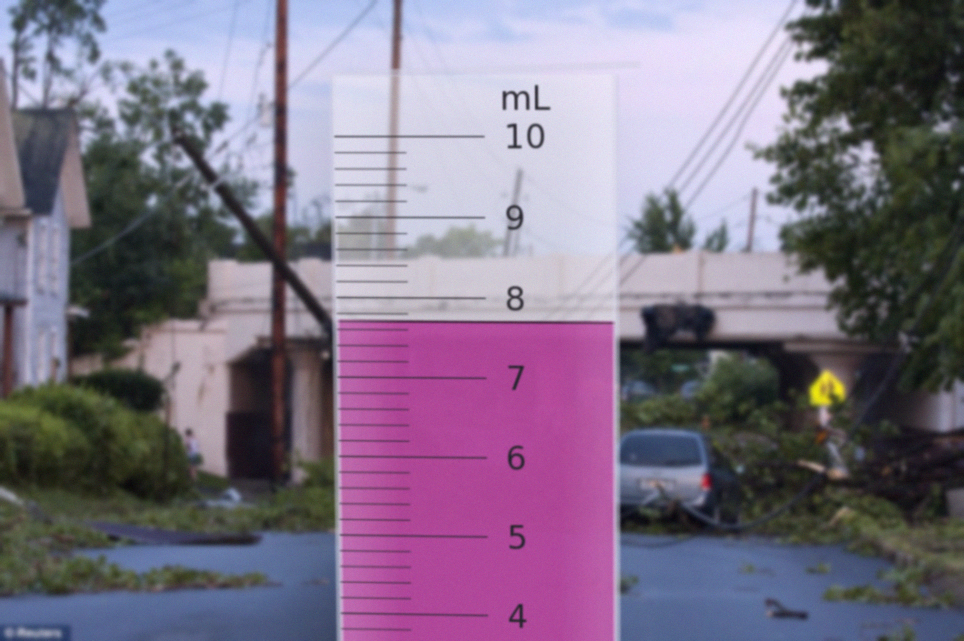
{"value": 7.7, "unit": "mL"}
